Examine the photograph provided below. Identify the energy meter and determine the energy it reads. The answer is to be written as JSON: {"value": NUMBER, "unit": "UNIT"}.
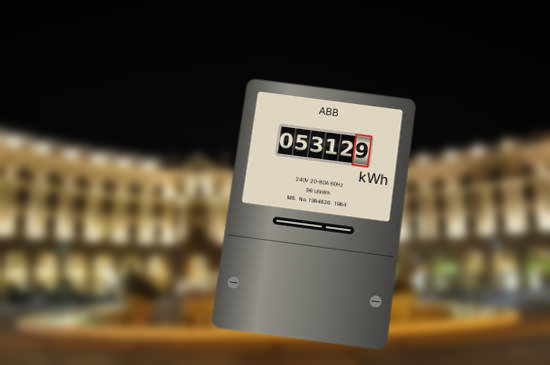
{"value": 5312.9, "unit": "kWh"}
